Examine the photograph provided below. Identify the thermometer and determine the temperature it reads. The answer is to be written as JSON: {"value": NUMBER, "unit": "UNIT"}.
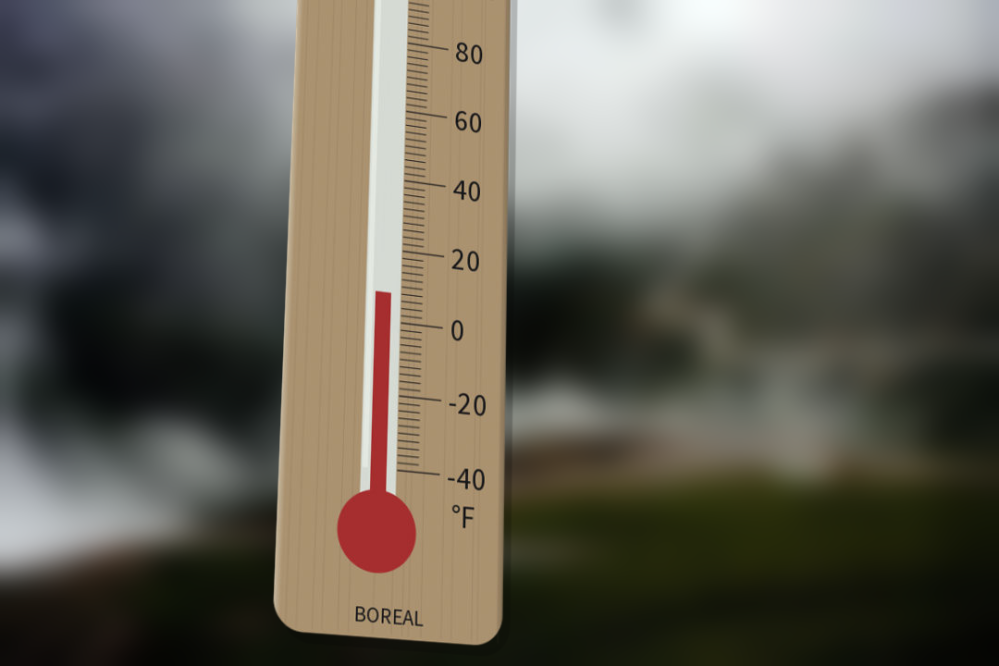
{"value": 8, "unit": "°F"}
